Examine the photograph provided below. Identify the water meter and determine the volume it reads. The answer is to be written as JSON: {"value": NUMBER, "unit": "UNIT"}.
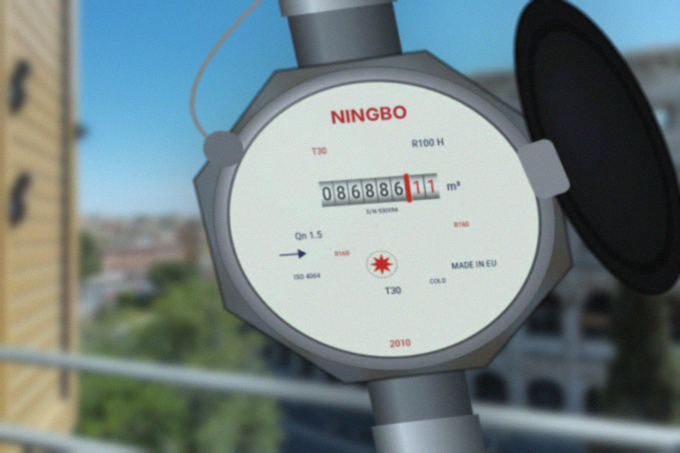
{"value": 86886.11, "unit": "m³"}
